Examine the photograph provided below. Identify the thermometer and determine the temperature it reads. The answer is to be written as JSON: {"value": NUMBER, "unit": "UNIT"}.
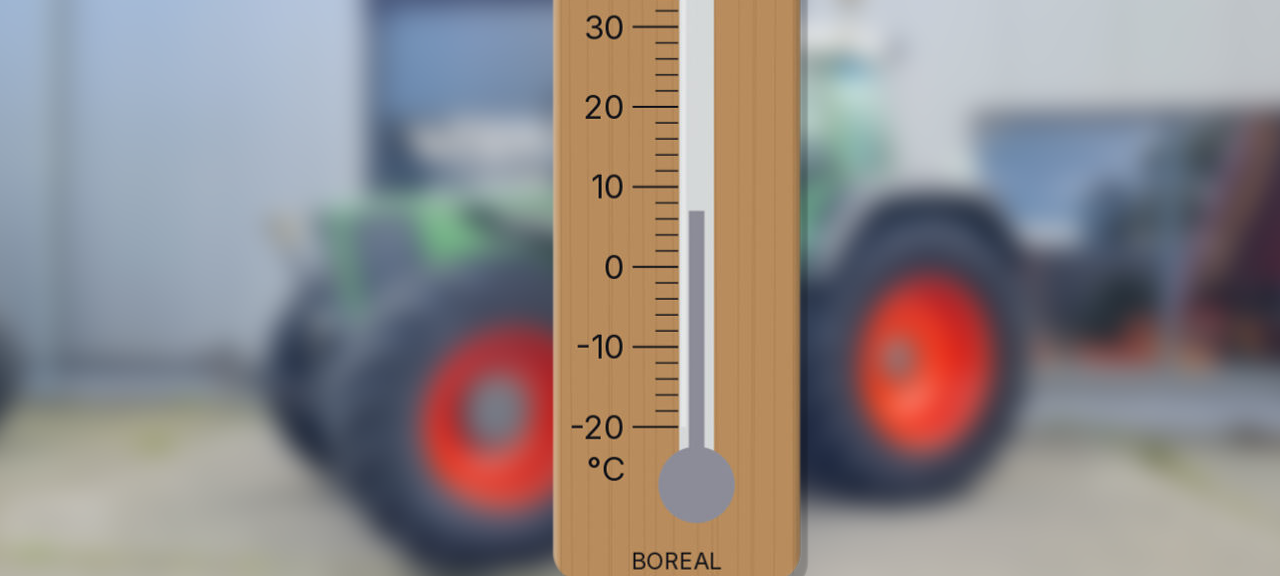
{"value": 7, "unit": "°C"}
